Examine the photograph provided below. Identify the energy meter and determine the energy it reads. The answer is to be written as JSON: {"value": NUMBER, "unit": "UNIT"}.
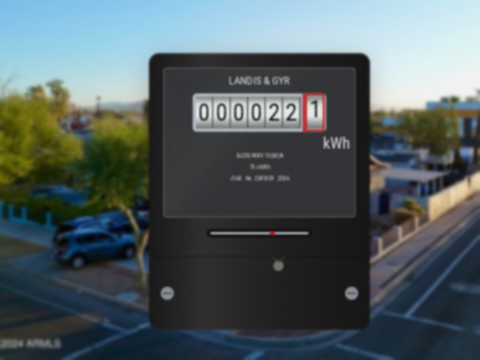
{"value": 22.1, "unit": "kWh"}
